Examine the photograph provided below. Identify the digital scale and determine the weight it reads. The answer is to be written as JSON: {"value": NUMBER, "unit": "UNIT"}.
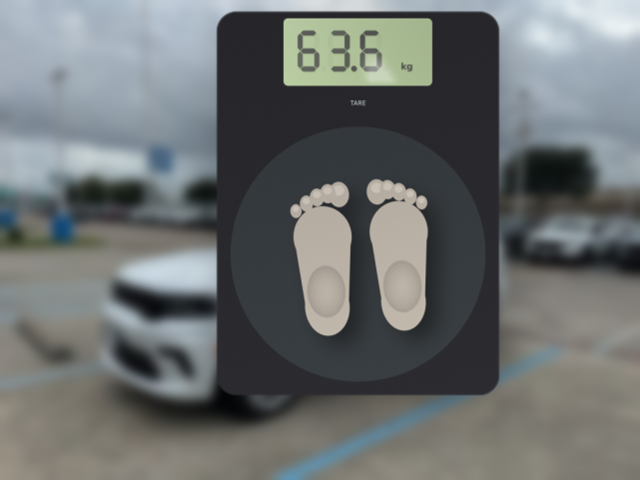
{"value": 63.6, "unit": "kg"}
